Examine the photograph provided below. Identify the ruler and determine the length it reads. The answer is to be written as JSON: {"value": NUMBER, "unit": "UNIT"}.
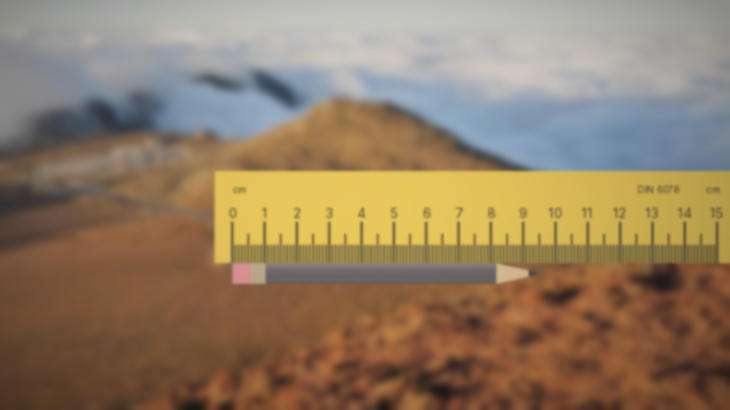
{"value": 9.5, "unit": "cm"}
